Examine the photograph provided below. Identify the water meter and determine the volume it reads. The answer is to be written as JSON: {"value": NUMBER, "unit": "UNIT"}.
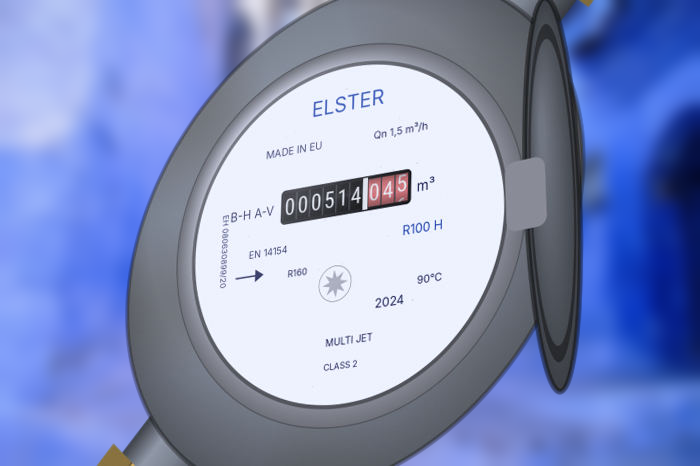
{"value": 514.045, "unit": "m³"}
